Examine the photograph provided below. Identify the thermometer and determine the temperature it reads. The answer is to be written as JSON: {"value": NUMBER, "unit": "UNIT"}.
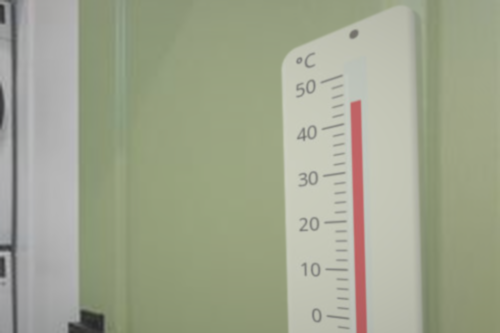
{"value": 44, "unit": "°C"}
